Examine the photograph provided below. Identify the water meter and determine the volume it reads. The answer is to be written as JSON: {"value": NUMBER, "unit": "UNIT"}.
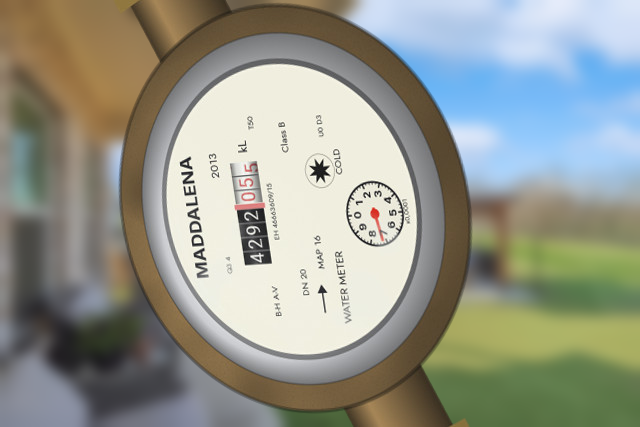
{"value": 4292.0547, "unit": "kL"}
